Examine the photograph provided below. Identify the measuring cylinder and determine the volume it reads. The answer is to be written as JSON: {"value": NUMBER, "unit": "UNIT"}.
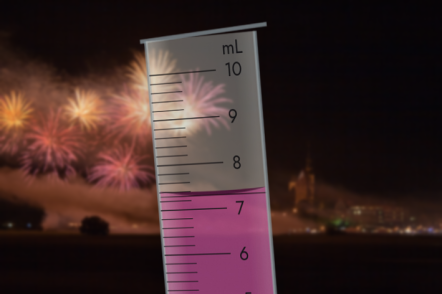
{"value": 7.3, "unit": "mL"}
